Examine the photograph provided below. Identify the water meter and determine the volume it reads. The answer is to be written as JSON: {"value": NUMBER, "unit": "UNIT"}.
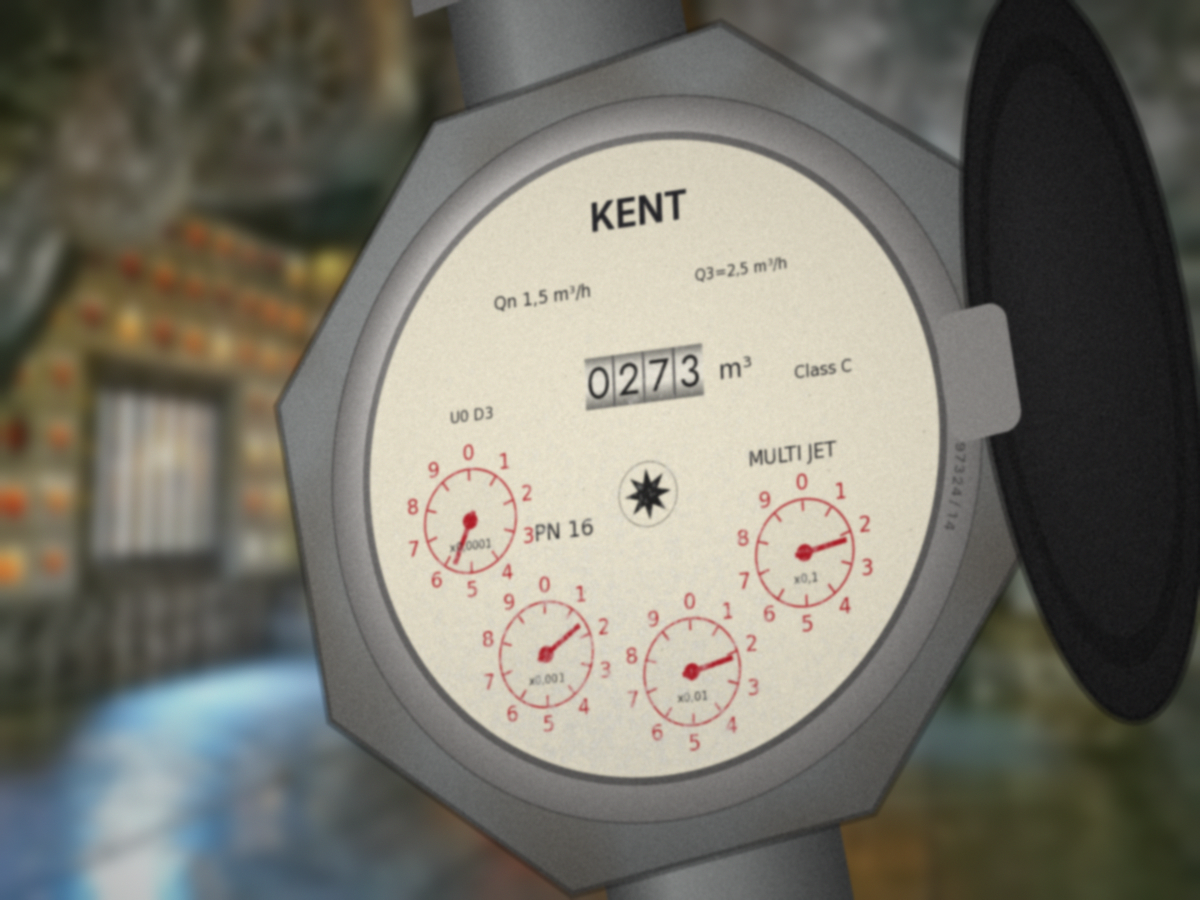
{"value": 273.2215, "unit": "m³"}
